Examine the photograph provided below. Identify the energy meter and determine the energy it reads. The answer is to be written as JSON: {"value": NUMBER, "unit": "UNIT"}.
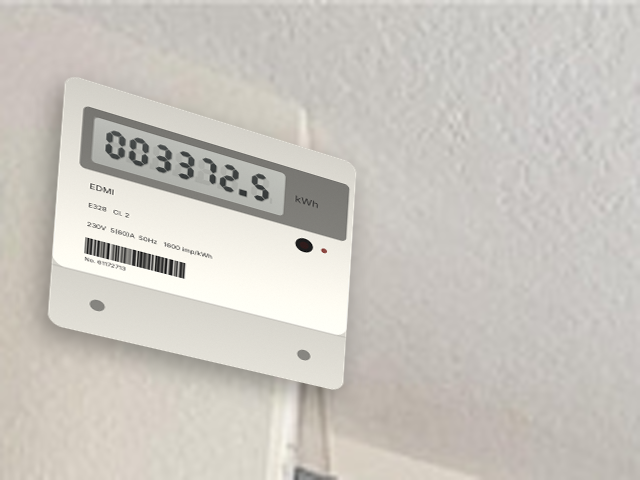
{"value": 3372.5, "unit": "kWh"}
